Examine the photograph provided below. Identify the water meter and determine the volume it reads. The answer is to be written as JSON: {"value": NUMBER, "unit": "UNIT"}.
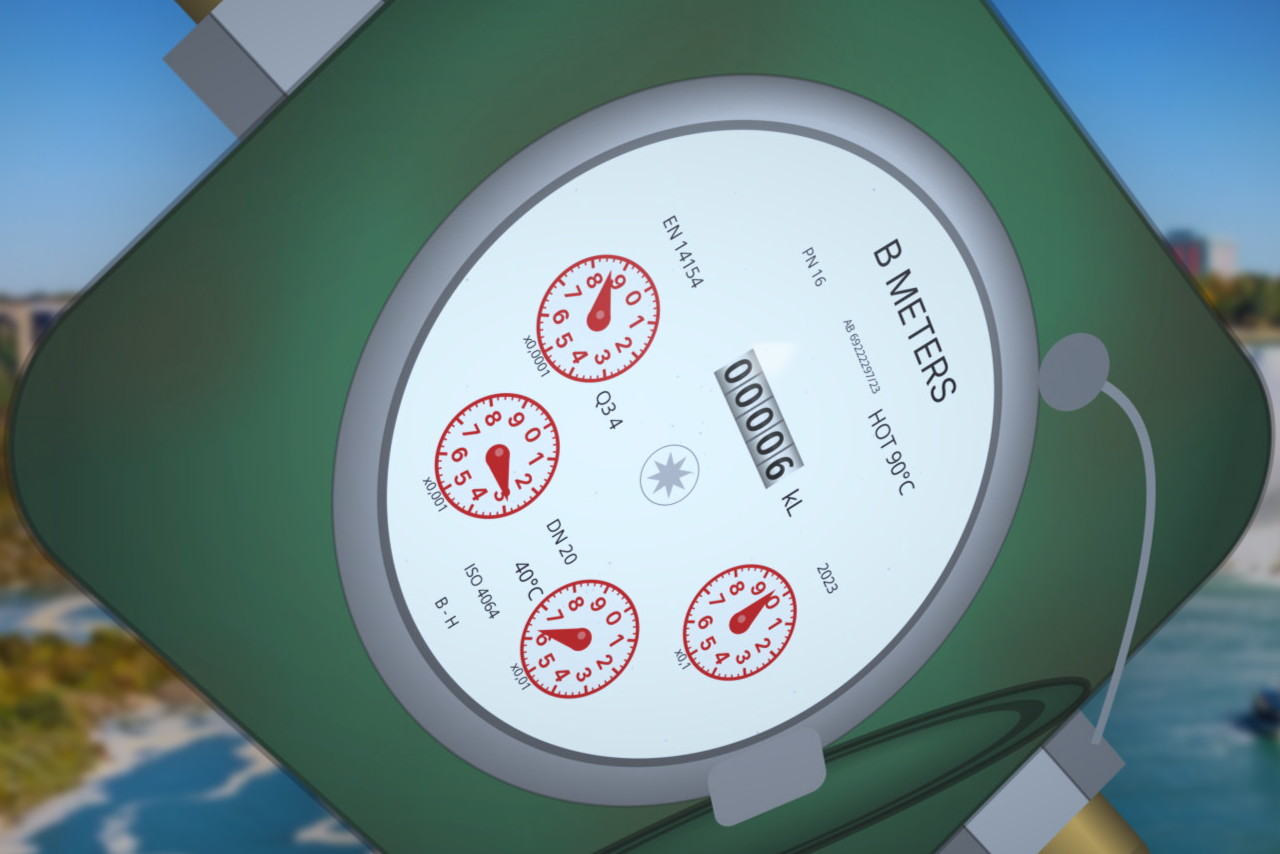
{"value": 5.9628, "unit": "kL"}
